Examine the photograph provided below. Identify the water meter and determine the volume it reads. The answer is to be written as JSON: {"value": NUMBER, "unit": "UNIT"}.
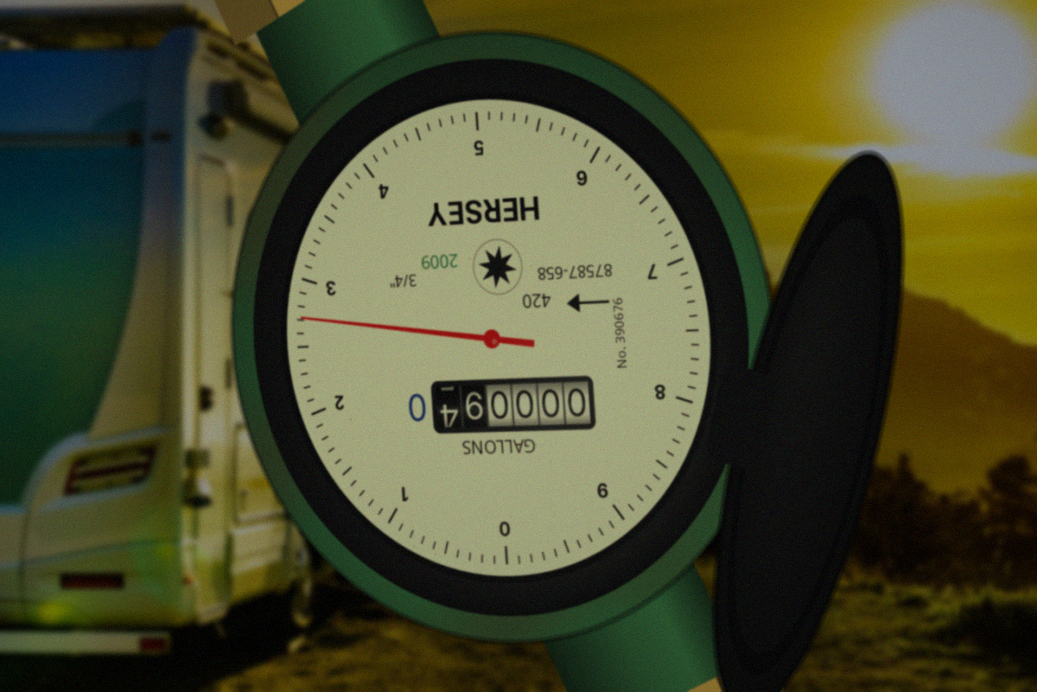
{"value": 942.7, "unit": "gal"}
